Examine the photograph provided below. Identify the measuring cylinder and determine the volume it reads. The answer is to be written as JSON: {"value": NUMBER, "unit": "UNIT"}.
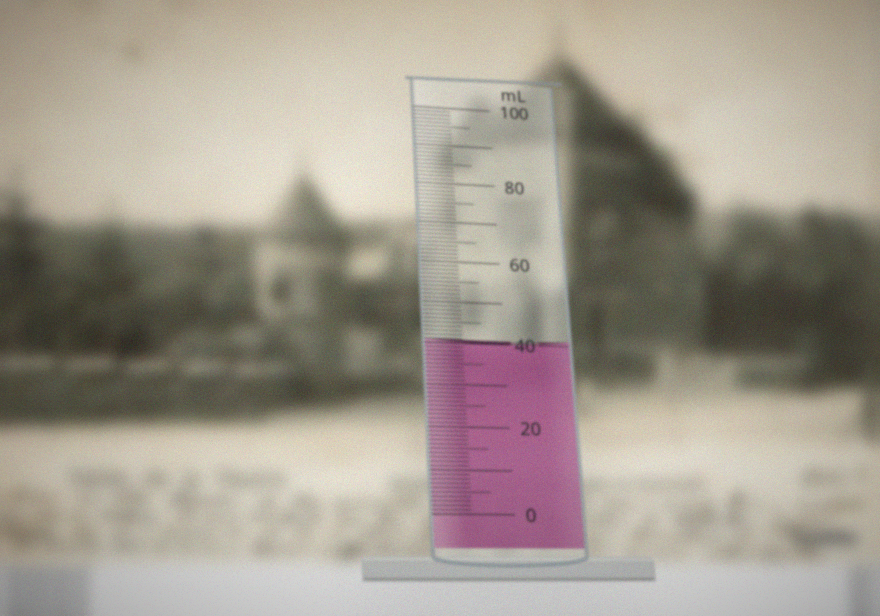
{"value": 40, "unit": "mL"}
